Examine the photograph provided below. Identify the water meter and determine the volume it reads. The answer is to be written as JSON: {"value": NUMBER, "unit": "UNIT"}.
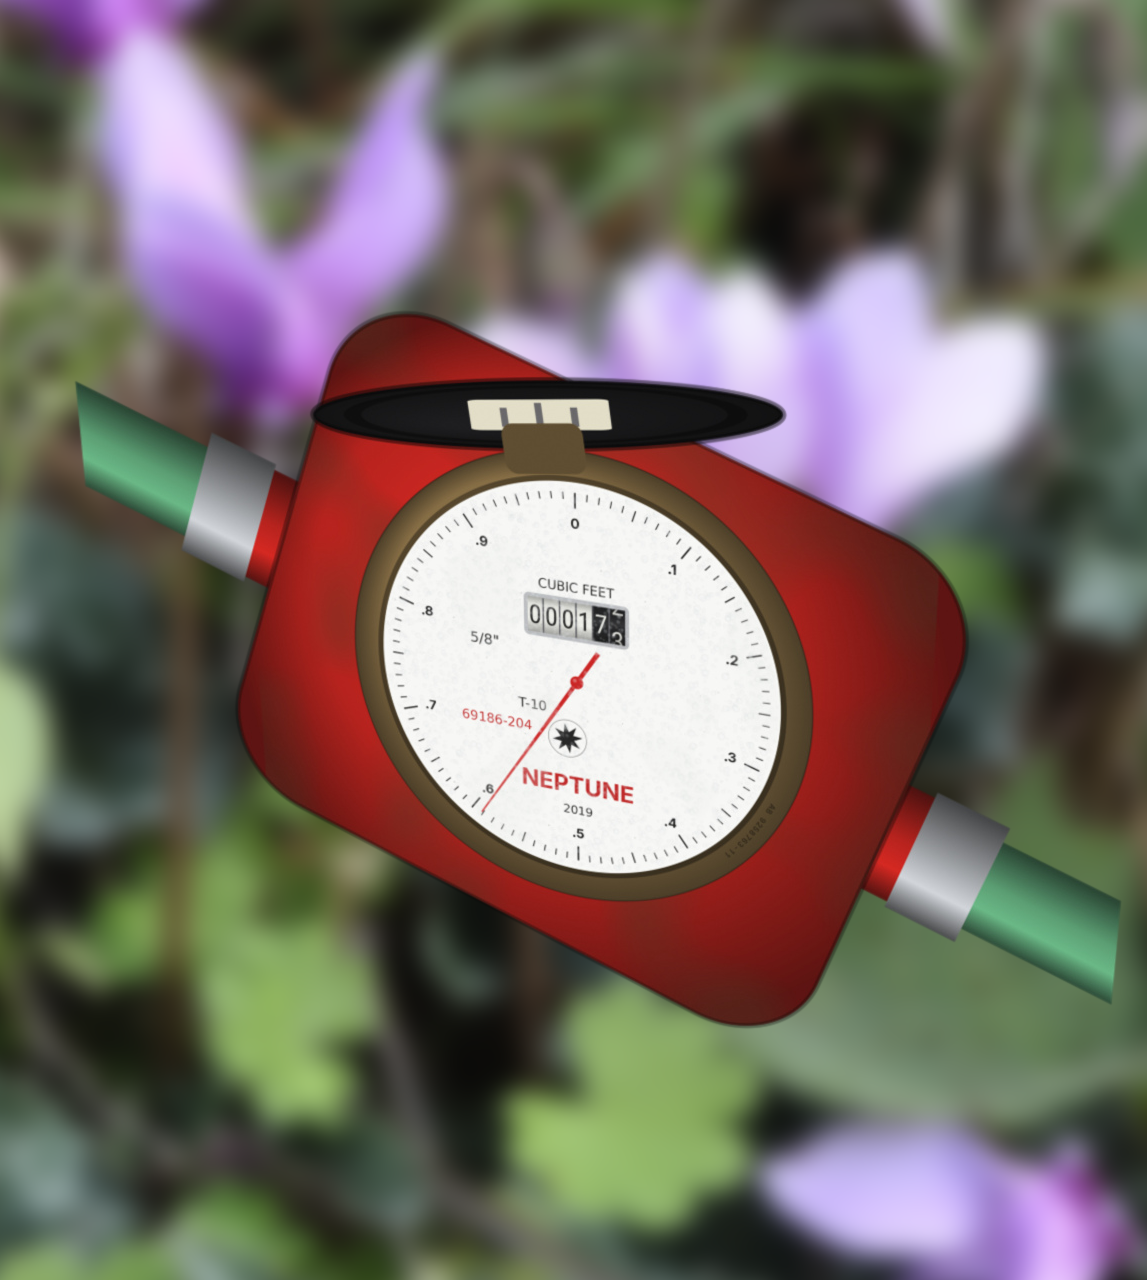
{"value": 172.59, "unit": "ft³"}
